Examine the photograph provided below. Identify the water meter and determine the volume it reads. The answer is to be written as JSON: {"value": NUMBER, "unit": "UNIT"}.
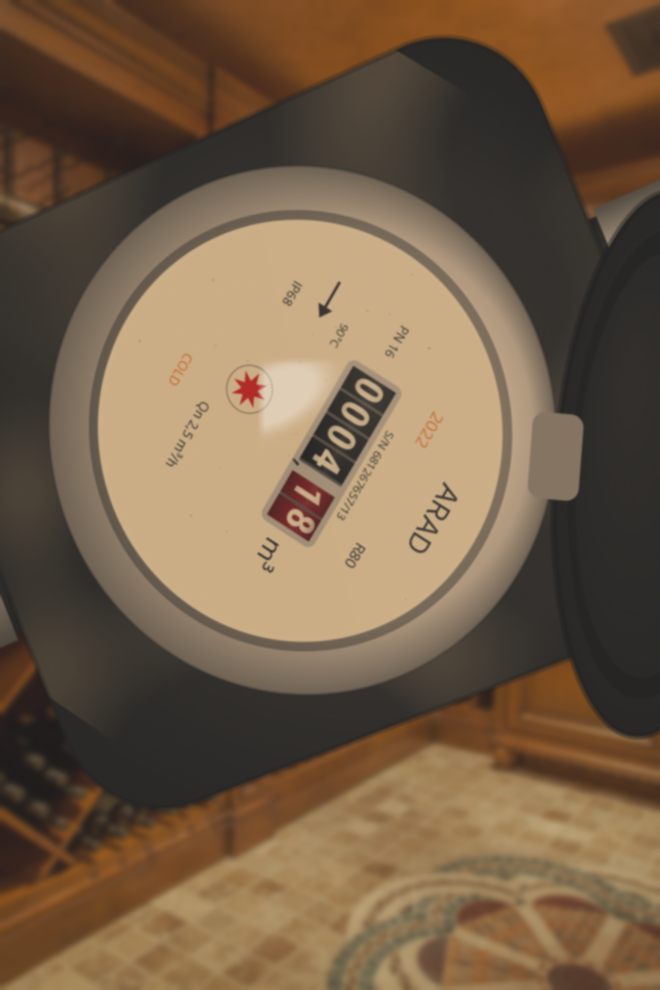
{"value": 4.18, "unit": "m³"}
